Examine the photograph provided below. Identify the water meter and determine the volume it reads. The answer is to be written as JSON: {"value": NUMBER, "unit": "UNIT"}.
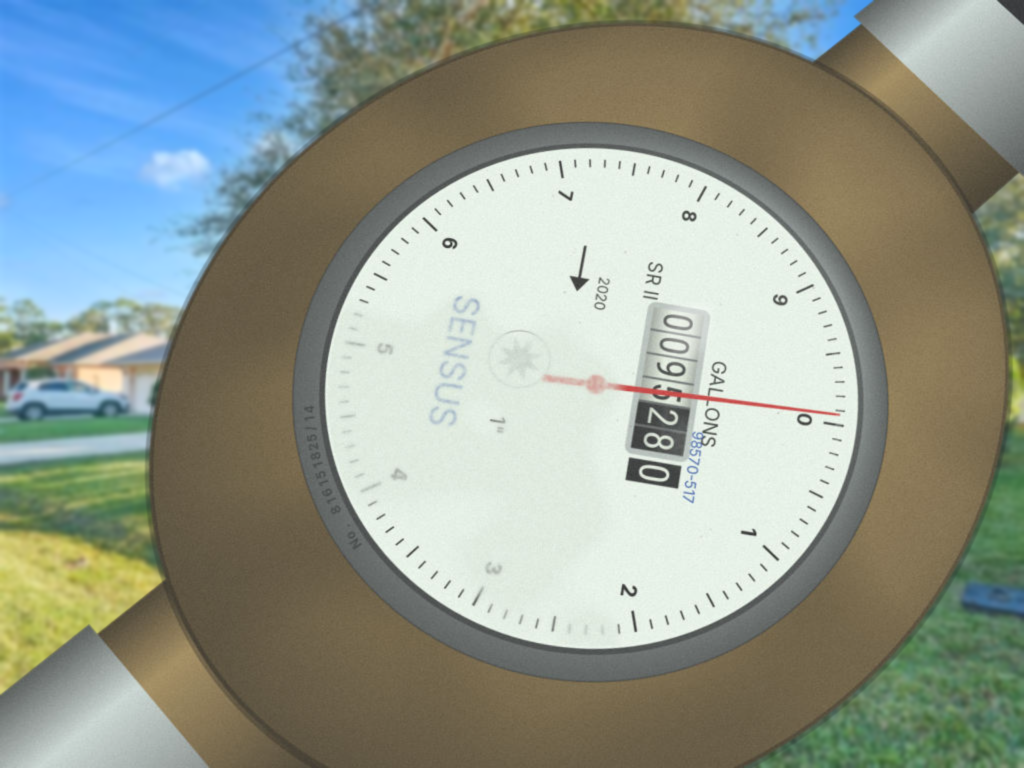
{"value": 95279.9, "unit": "gal"}
